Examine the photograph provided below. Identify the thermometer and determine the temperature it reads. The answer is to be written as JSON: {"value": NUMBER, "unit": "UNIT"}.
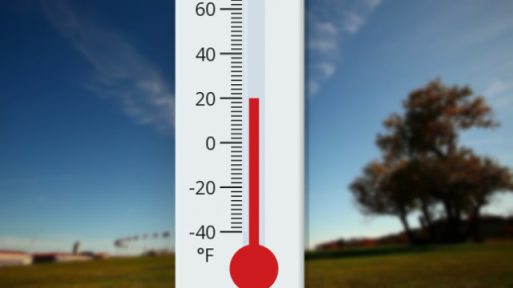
{"value": 20, "unit": "°F"}
